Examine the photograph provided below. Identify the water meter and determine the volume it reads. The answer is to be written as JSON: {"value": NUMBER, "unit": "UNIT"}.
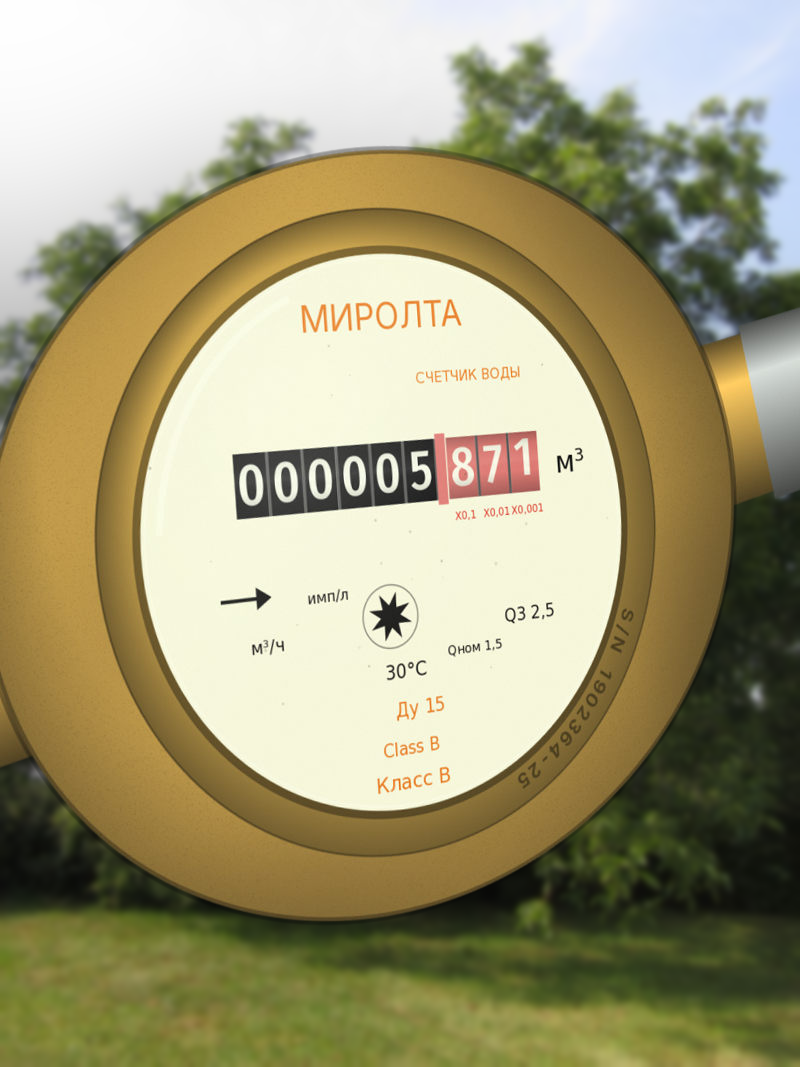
{"value": 5.871, "unit": "m³"}
